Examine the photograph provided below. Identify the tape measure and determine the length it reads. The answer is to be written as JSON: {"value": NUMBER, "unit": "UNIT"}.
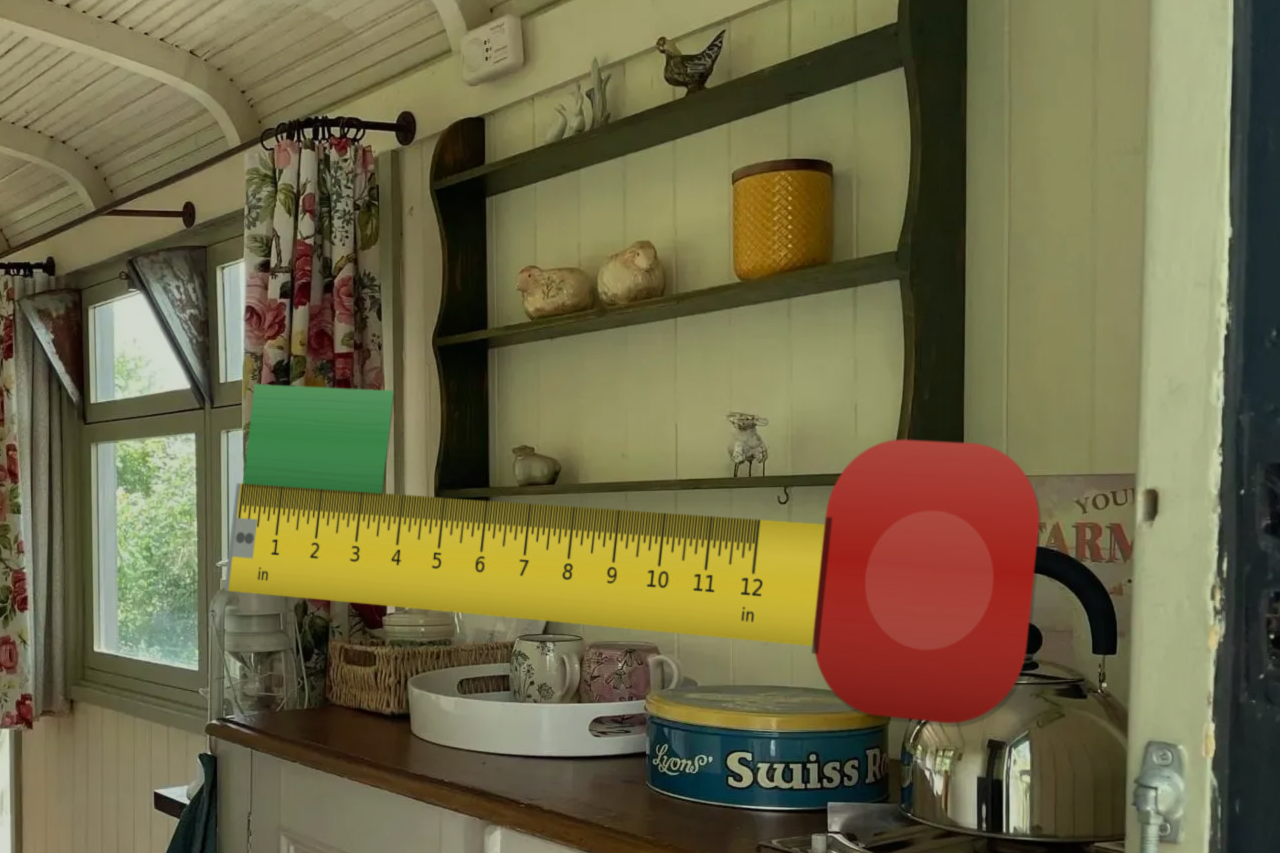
{"value": 3.5, "unit": "in"}
